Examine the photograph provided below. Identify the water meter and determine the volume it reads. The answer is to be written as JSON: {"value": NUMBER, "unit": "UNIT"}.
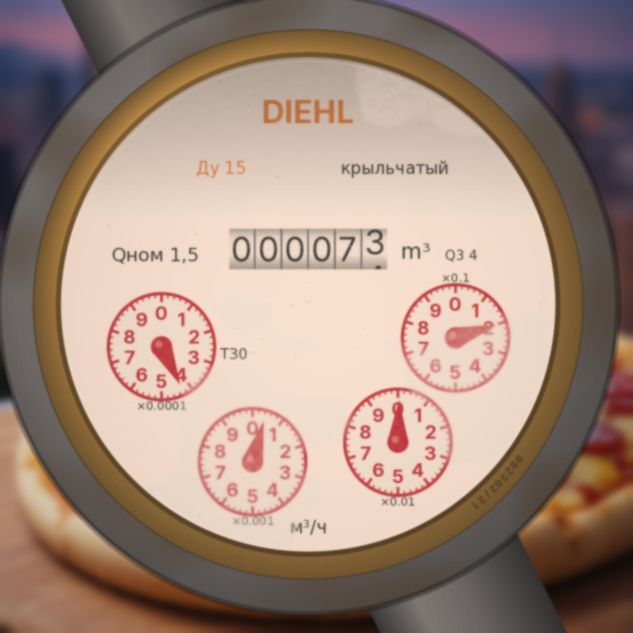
{"value": 73.2004, "unit": "m³"}
